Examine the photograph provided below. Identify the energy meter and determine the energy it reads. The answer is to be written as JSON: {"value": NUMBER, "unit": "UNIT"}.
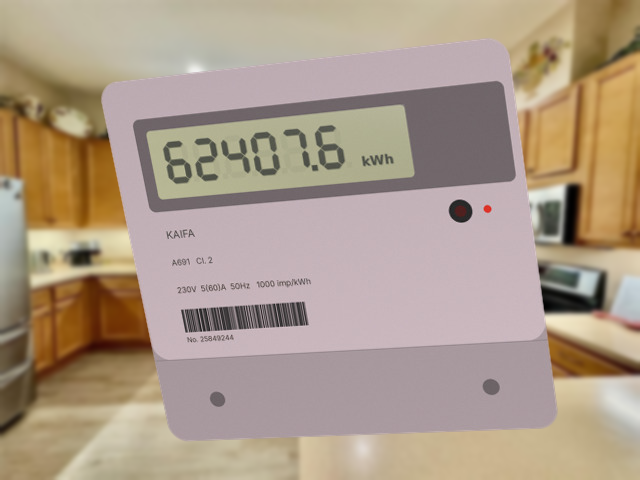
{"value": 62407.6, "unit": "kWh"}
